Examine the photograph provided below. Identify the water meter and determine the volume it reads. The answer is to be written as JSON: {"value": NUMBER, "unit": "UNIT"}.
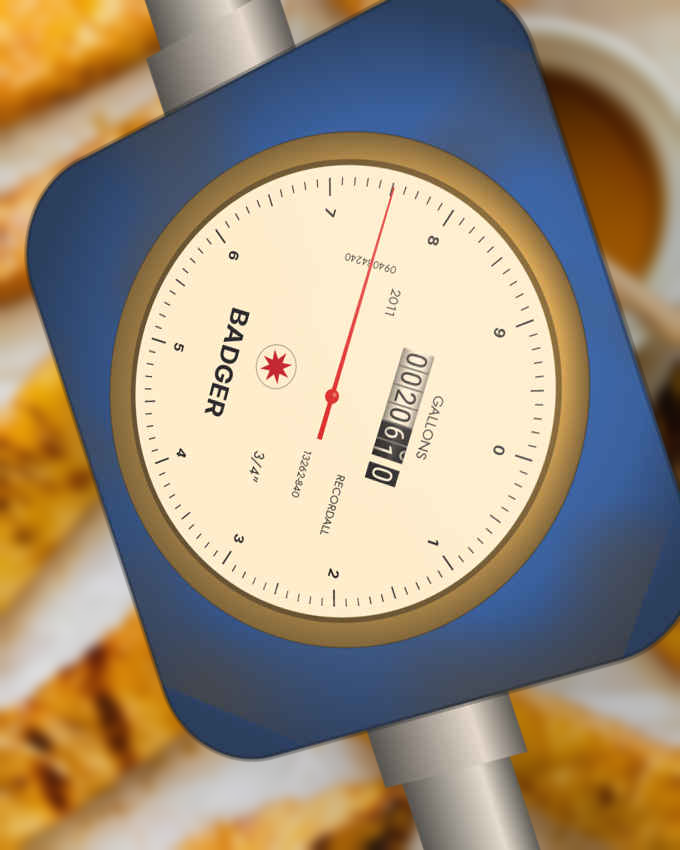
{"value": 20607.5, "unit": "gal"}
